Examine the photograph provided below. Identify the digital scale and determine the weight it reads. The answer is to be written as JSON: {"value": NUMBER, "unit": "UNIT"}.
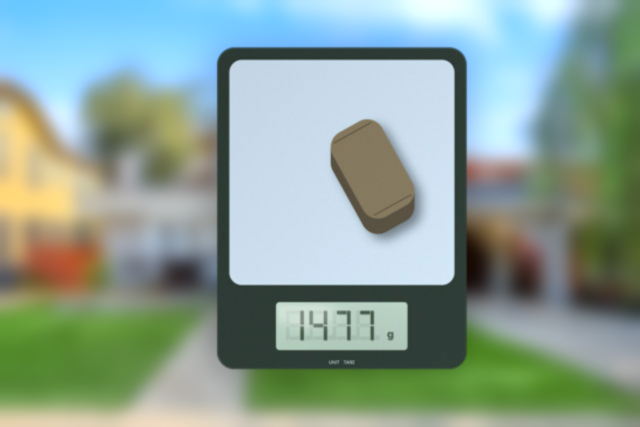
{"value": 1477, "unit": "g"}
